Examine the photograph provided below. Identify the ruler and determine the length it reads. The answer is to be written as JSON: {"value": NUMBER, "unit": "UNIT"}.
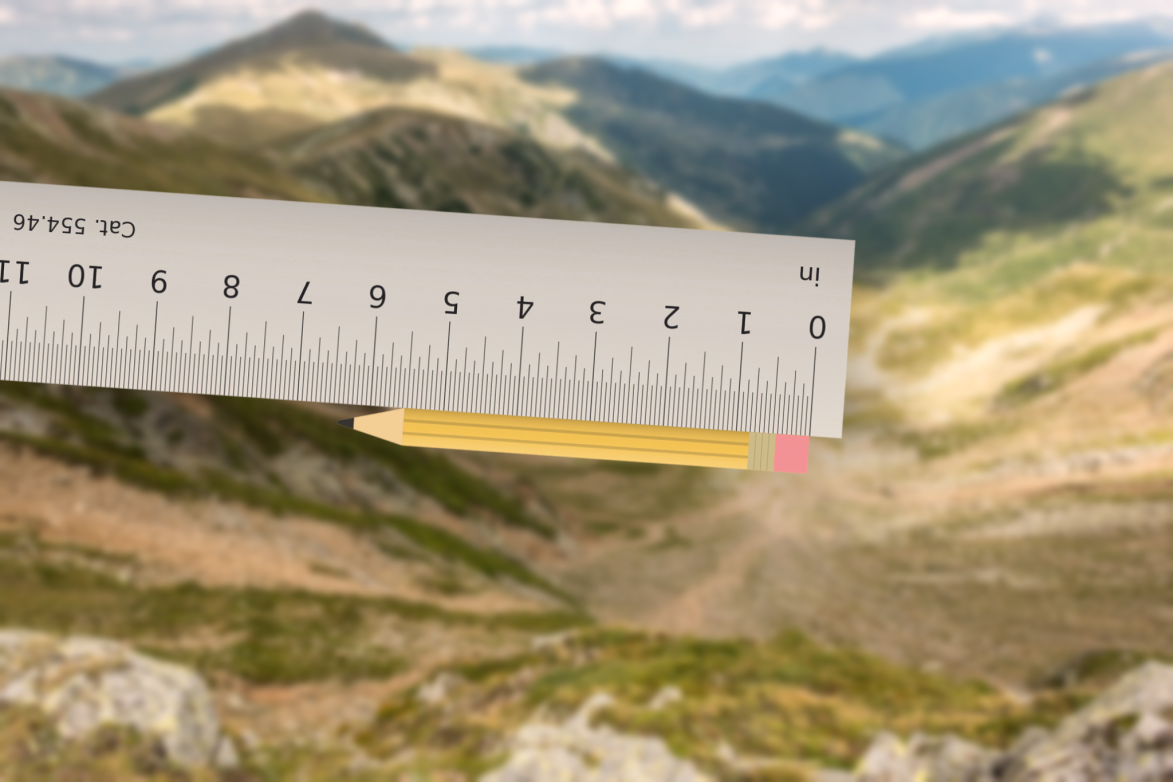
{"value": 6.4375, "unit": "in"}
